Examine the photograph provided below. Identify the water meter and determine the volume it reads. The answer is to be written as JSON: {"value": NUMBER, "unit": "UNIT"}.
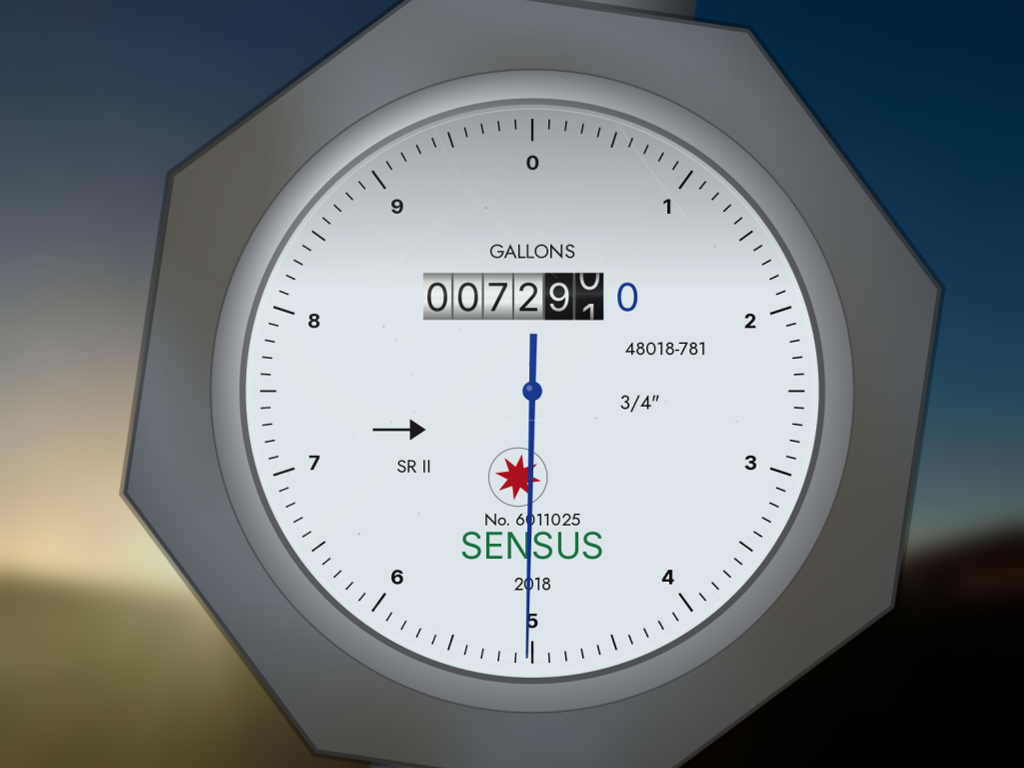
{"value": 72905.0, "unit": "gal"}
